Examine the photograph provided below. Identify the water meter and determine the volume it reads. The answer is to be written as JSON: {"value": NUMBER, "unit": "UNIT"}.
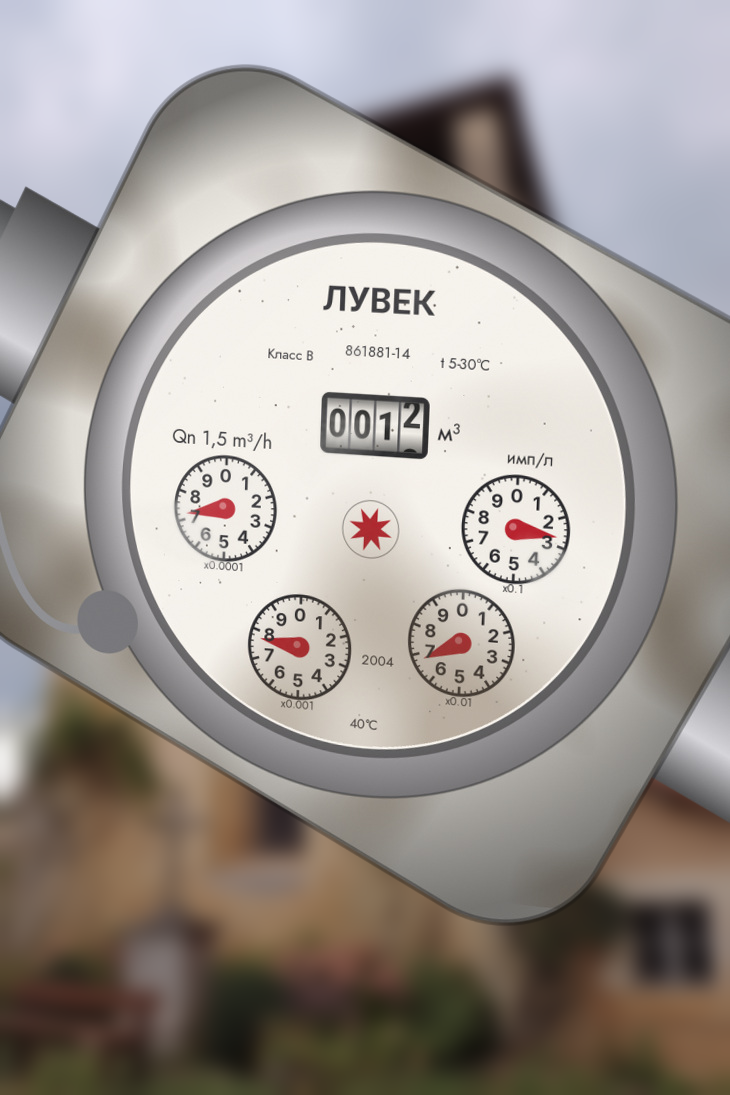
{"value": 12.2677, "unit": "m³"}
